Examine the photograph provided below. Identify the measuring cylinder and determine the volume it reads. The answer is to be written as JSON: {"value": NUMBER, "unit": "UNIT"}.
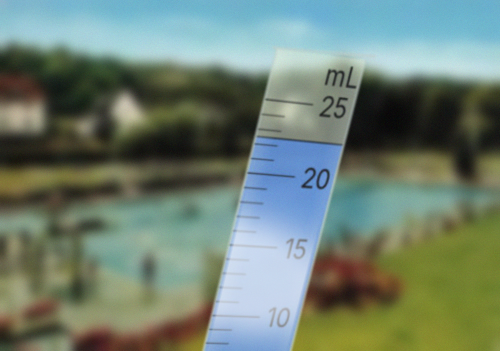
{"value": 22.5, "unit": "mL"}
